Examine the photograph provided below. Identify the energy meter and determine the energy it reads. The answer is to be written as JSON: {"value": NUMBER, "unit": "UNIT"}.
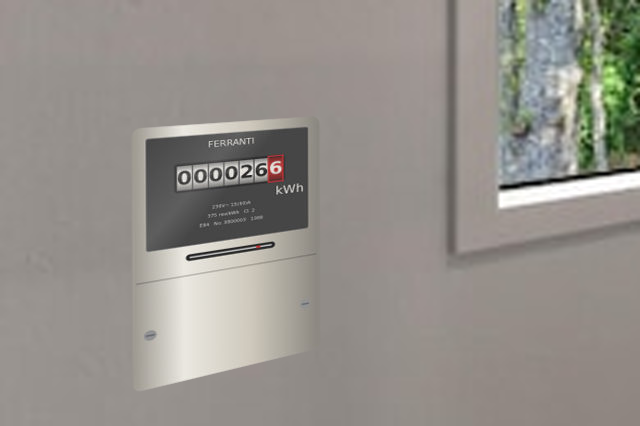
{"value": 26.6, "unit": "kWh"}
